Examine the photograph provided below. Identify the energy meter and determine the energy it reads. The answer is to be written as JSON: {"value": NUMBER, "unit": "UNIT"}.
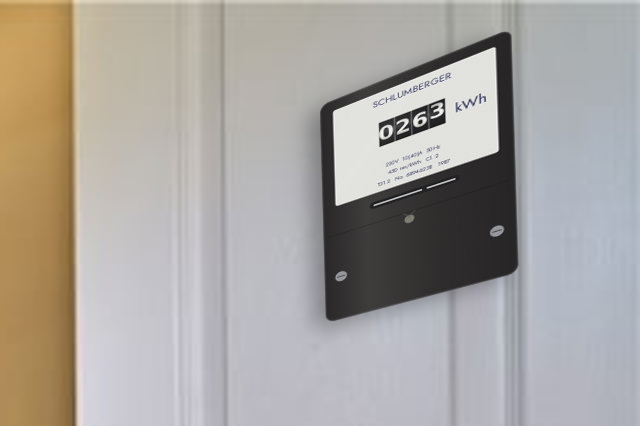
{"value": 263, "unit": "kWh"}
